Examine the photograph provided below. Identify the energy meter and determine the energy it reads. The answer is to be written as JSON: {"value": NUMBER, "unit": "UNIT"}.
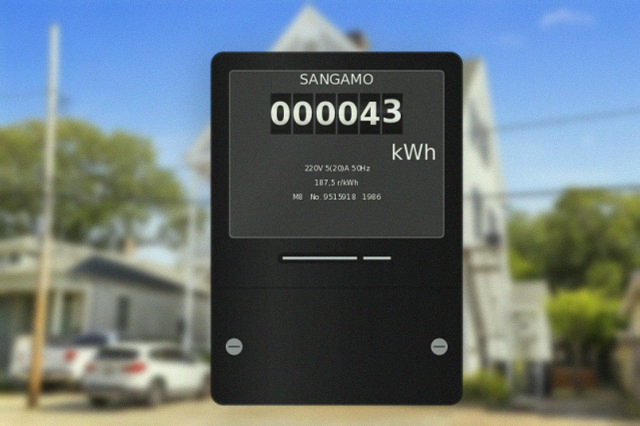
{"value": 43, "unit": "kWh"}
